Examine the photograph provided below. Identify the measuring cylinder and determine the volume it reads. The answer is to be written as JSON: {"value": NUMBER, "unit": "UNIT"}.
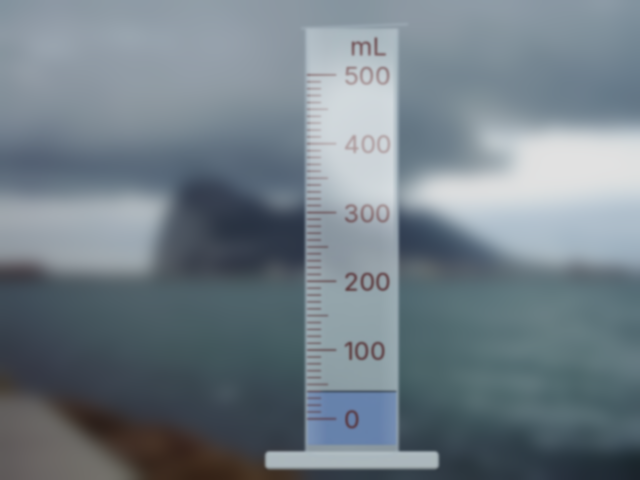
{"value": 40, "unit": "mL"}
